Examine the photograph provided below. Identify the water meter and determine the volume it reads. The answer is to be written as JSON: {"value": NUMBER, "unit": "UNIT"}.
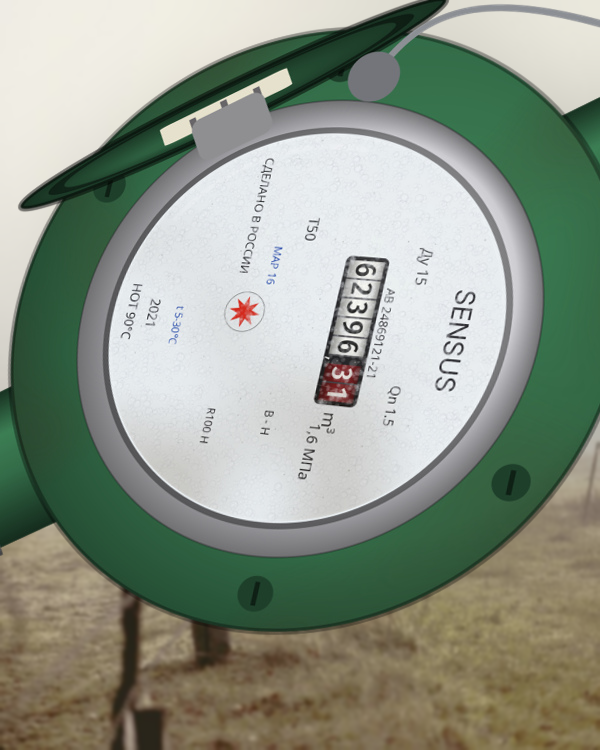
{"value": 62396.31, "unit": "m³"}
